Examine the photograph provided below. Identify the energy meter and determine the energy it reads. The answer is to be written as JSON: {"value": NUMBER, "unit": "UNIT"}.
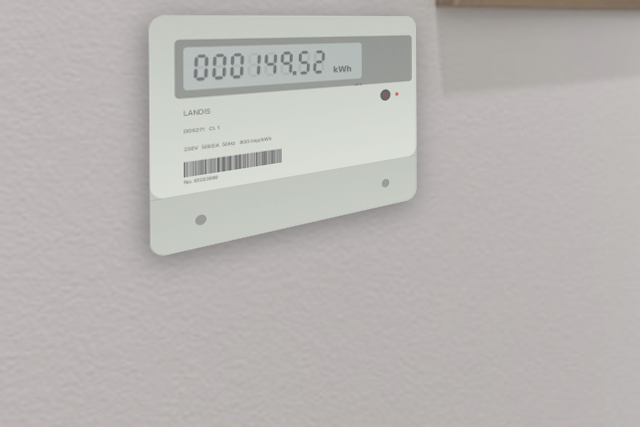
{"value": 149.52, "unit": "kWh"}
